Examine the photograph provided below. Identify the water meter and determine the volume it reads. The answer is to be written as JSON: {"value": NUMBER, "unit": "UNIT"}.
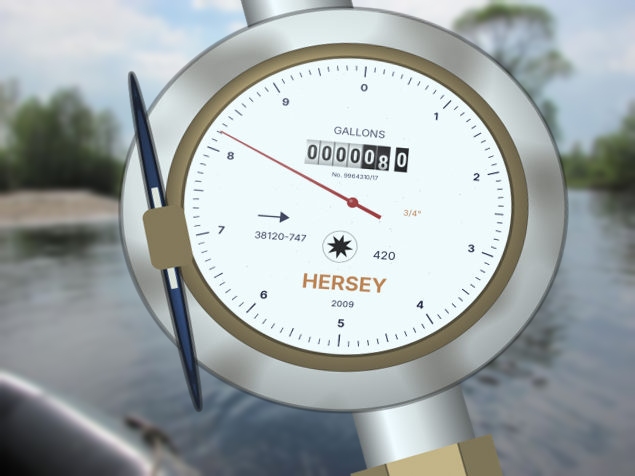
{"value": 78.2, "unit": "gal"}
